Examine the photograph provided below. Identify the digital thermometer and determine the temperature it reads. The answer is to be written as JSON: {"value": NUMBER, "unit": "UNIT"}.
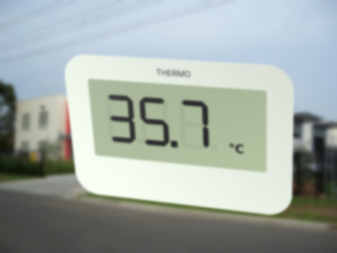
{"value": 35.7, "unit": "°C"}
